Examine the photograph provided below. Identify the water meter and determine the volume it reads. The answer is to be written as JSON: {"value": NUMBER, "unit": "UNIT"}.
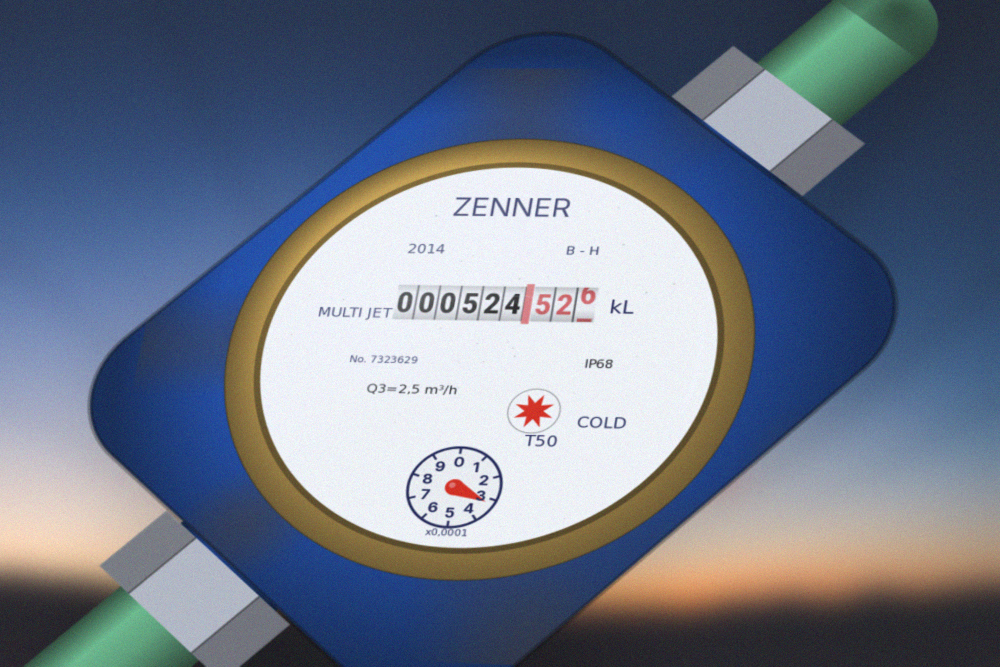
{"value": 524.5263, "unit": "kL"}
